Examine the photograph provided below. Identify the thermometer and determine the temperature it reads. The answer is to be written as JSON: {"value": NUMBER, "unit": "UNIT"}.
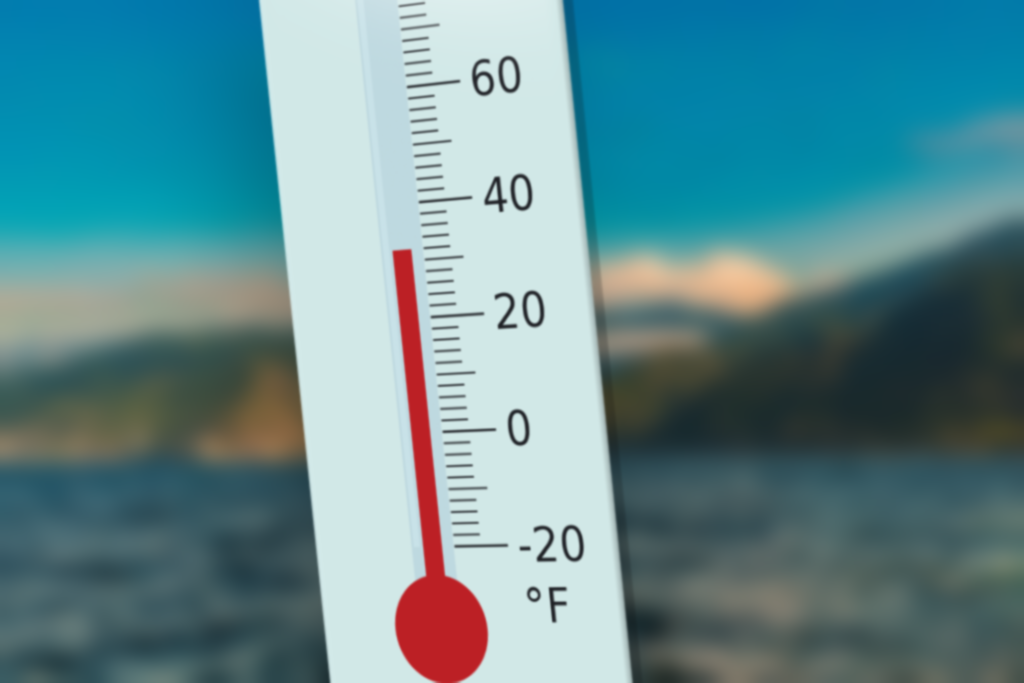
{"value": 32, "unit": "°F"}
